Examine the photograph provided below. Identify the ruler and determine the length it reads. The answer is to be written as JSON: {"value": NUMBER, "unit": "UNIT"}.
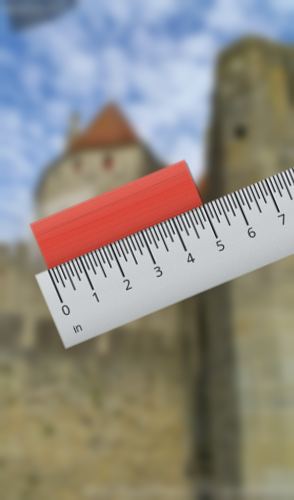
{"value": 5, "unit": "in"}
